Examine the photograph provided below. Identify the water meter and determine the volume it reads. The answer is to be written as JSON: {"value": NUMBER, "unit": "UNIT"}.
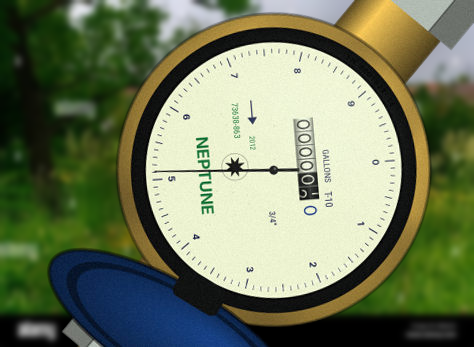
{"value": 15.1, "unit": "gal"}
